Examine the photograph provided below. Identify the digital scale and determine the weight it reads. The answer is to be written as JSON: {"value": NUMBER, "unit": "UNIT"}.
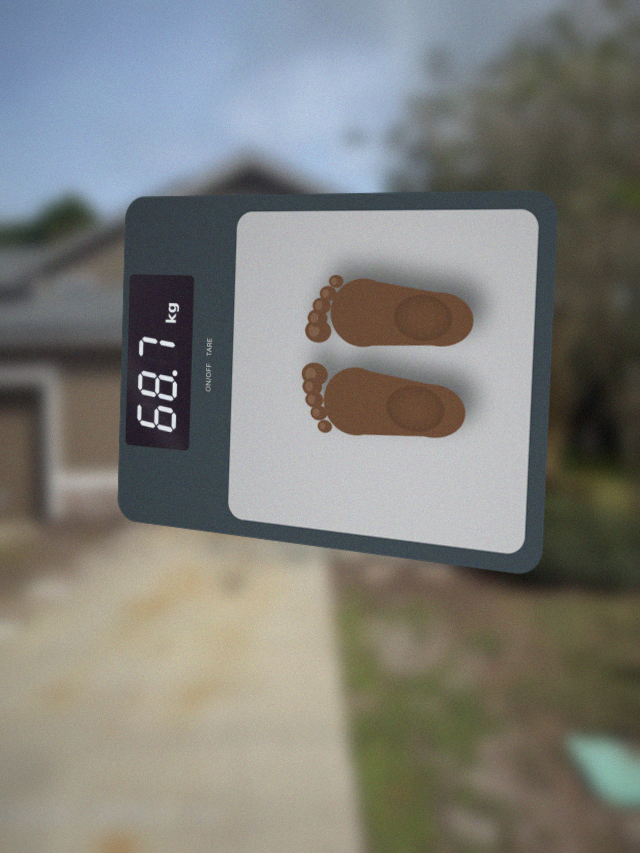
{"value": 68.7, "unit": "kg"}
